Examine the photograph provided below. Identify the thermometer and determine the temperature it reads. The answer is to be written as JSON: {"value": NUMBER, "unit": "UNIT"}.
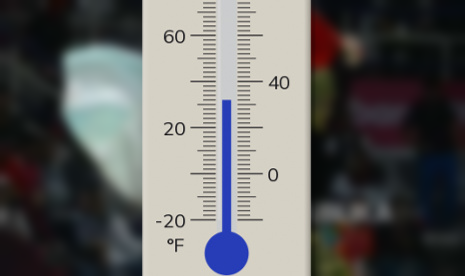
{"value": 32, "unit": "°F"}
